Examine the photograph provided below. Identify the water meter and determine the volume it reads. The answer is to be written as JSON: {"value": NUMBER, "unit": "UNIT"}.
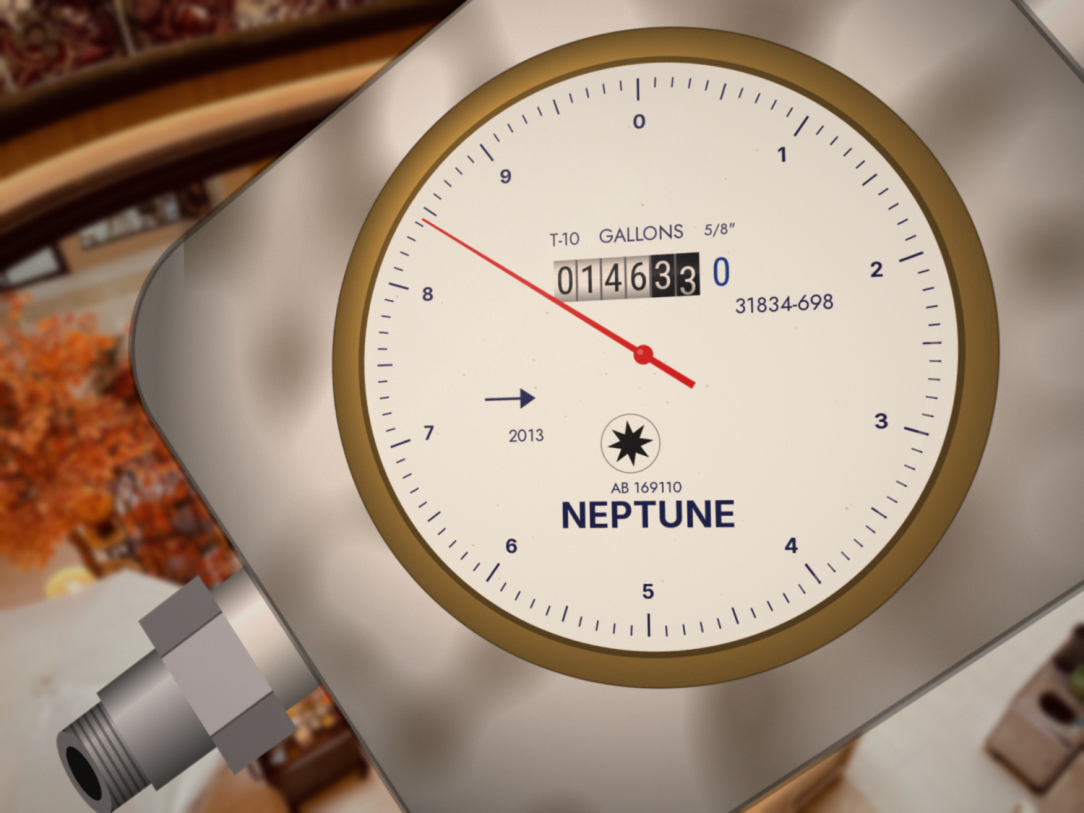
{"value": 146328.4, "unit": "gal"}
